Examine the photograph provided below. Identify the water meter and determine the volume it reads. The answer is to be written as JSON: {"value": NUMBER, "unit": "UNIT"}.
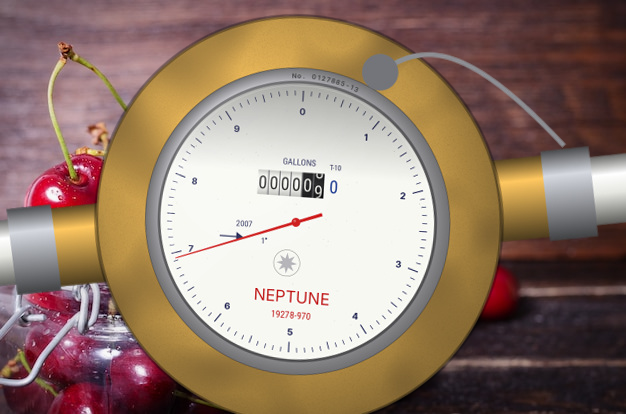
{"value": 86.9, "unit": "gal"}
